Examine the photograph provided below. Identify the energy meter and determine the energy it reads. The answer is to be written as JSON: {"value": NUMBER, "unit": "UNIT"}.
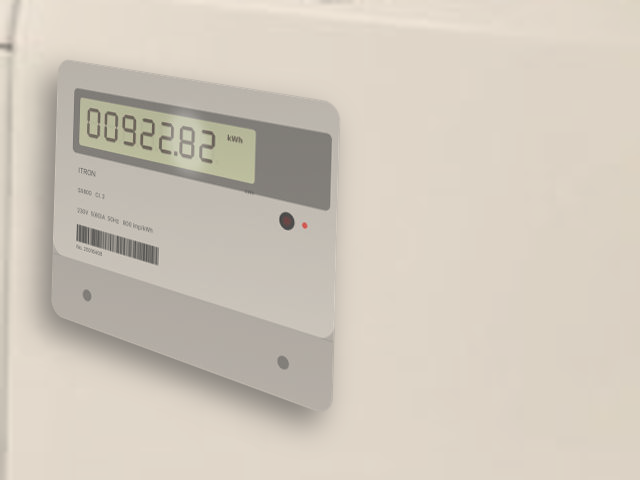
{"value": 922.82, "unit": "kWh"}
